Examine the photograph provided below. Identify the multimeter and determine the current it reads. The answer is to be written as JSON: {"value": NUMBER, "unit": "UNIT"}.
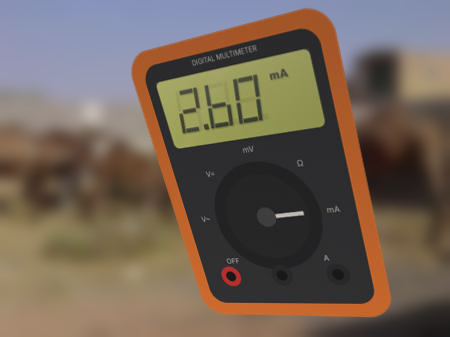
{"value": 2.60, "unit": "mA"}
